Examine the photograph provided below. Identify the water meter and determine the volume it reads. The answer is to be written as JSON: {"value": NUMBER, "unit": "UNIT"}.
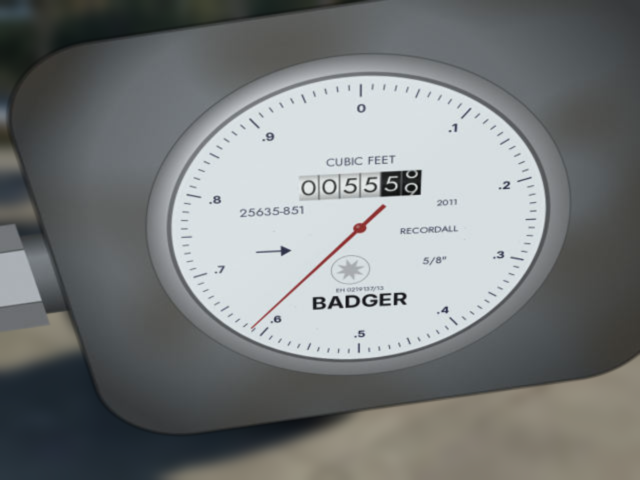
{"value": 5558.61, "unit": "ft³"}
